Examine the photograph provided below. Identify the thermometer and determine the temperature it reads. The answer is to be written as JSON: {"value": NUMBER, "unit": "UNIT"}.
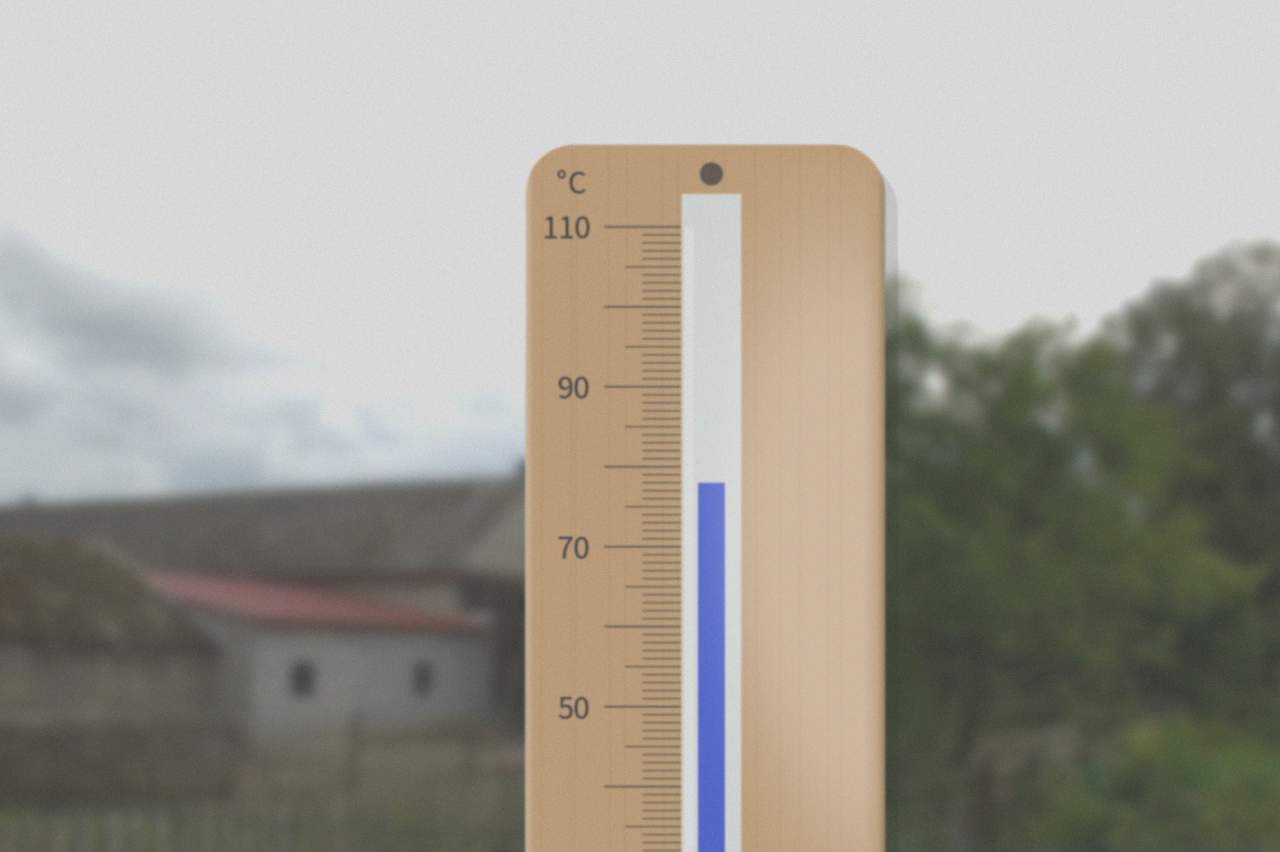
{"value": 78, "unit": "°C"}
